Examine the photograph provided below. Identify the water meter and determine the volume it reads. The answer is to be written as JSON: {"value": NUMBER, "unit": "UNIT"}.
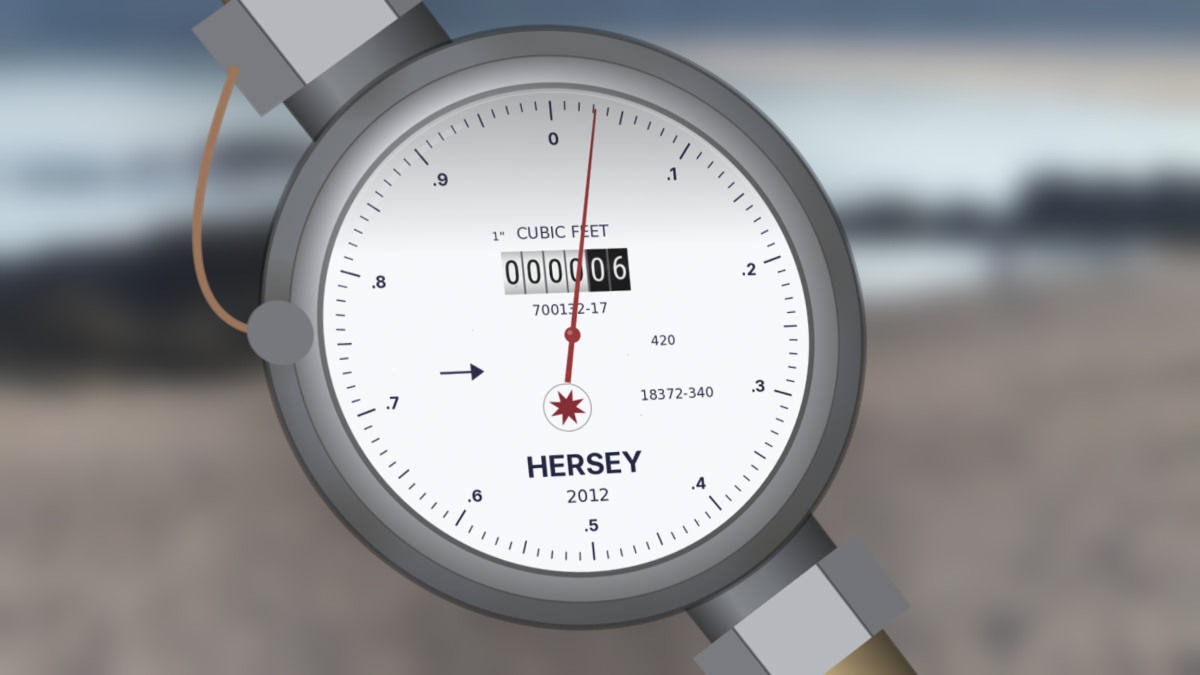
{"value": 6.03, "unit": "ft³"}
